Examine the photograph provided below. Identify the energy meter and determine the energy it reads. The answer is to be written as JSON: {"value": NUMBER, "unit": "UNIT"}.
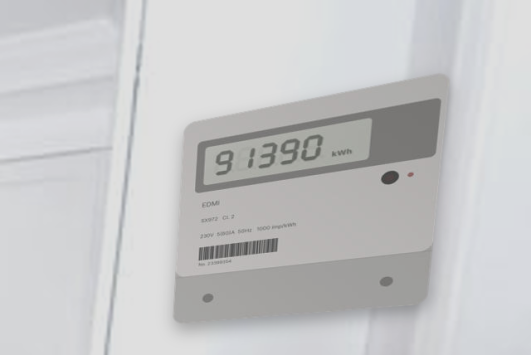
{"value": 91390, "unit": "kWh"}
